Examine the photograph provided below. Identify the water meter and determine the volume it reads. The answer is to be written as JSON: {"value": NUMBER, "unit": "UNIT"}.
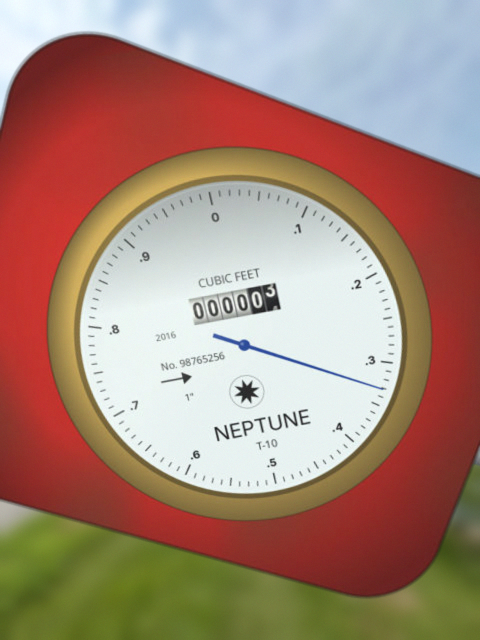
{"value": 3.33, "unit": "ft³"}
